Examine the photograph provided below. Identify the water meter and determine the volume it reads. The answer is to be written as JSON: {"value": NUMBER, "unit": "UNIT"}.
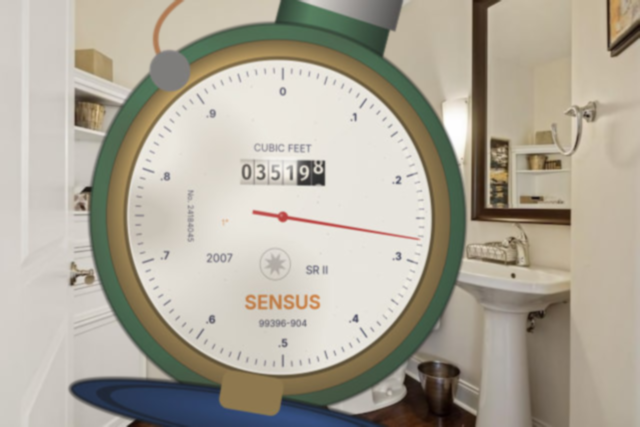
{"value": 35198.27, "unit": "ft³"}
